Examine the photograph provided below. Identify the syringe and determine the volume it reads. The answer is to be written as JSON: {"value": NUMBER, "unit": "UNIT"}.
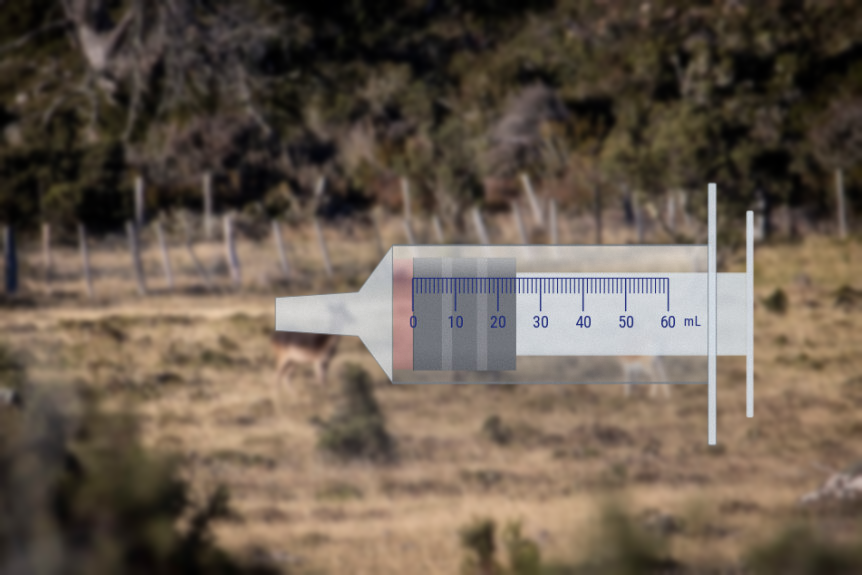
{"value": 0, "unit": "mL"}
